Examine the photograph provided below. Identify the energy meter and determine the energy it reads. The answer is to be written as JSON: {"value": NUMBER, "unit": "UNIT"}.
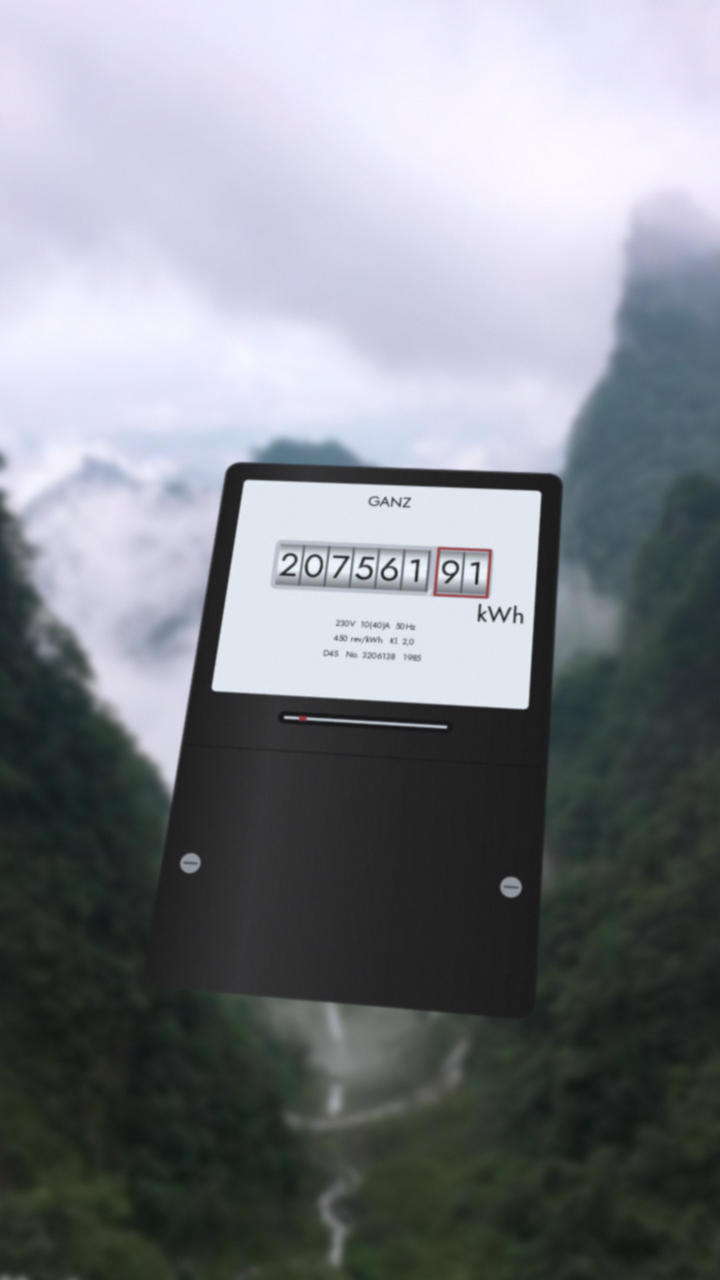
{"value": 207561.91, "unit": "kWh"}
